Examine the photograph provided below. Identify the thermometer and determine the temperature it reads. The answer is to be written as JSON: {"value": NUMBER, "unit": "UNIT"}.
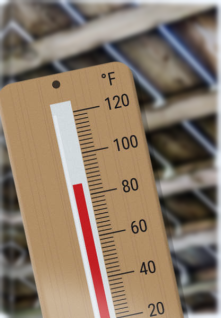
{"value": 86, "unit": "°F"}
